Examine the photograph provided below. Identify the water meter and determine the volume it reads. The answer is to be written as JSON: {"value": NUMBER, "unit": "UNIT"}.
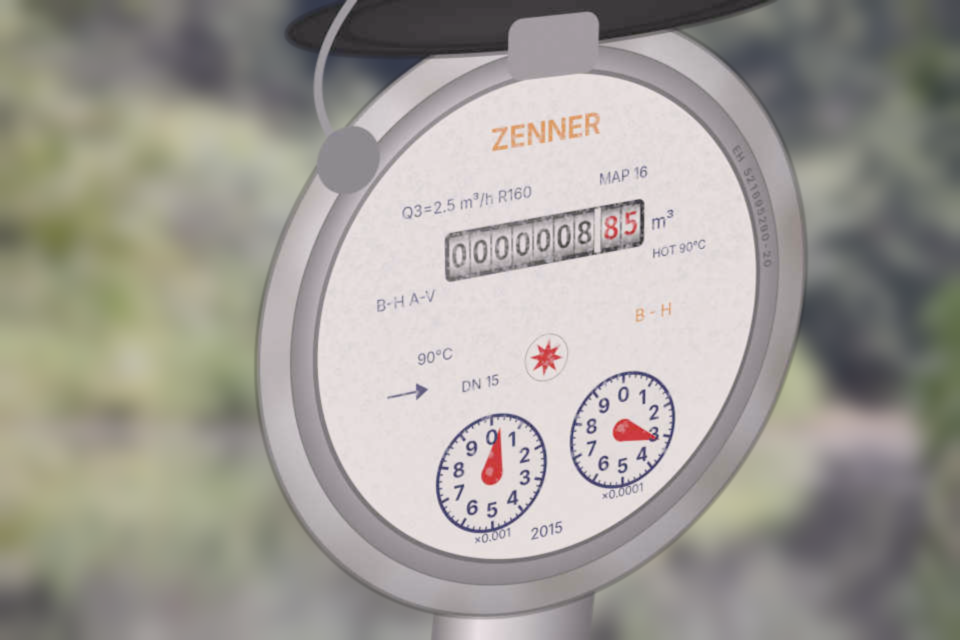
{"value": 8.8503, "unit": "m³"}
